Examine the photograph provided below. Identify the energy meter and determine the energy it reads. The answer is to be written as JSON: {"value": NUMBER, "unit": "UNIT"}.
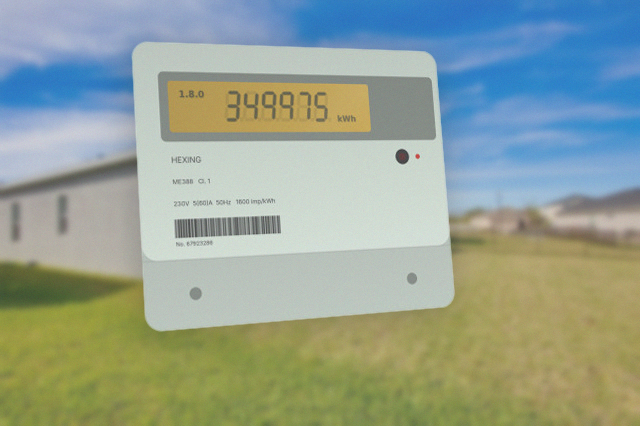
{"value": 349975, "unit": "kWh"}
